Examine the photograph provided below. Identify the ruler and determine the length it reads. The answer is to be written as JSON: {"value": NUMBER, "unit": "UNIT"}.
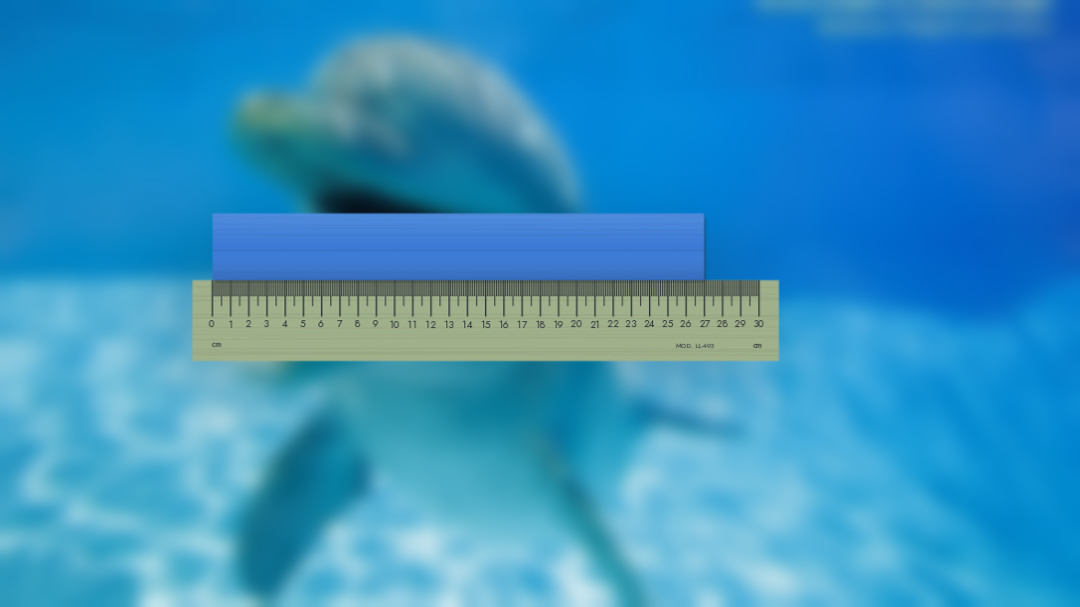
{"value": 27, "unit": "cm"}
